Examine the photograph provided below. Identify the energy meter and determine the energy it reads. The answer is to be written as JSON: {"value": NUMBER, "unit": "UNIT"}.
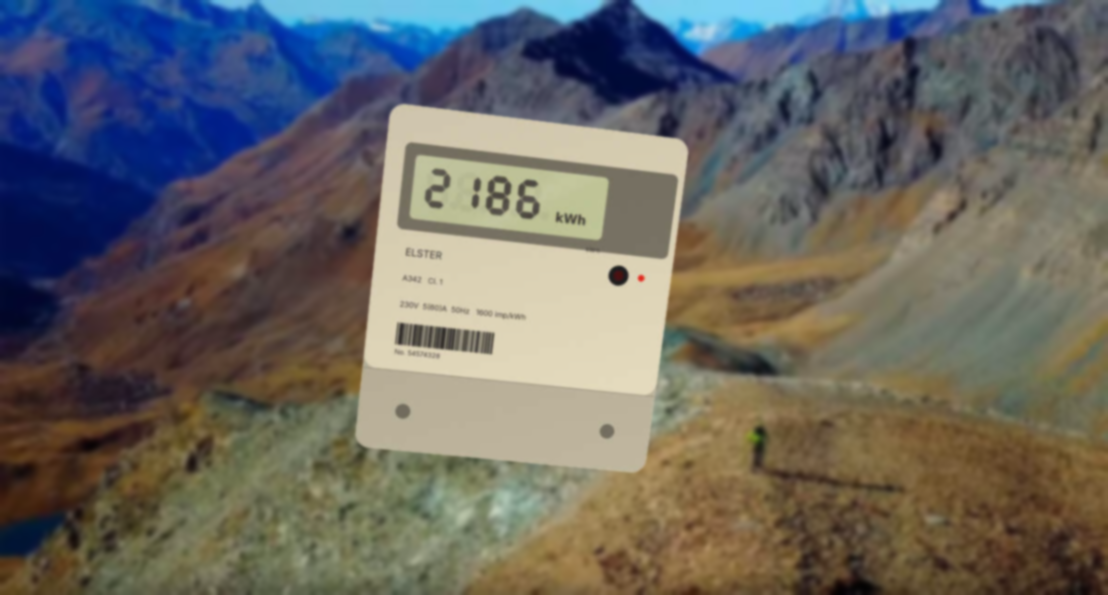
{"value": 2186, "unit": "kWh"}
